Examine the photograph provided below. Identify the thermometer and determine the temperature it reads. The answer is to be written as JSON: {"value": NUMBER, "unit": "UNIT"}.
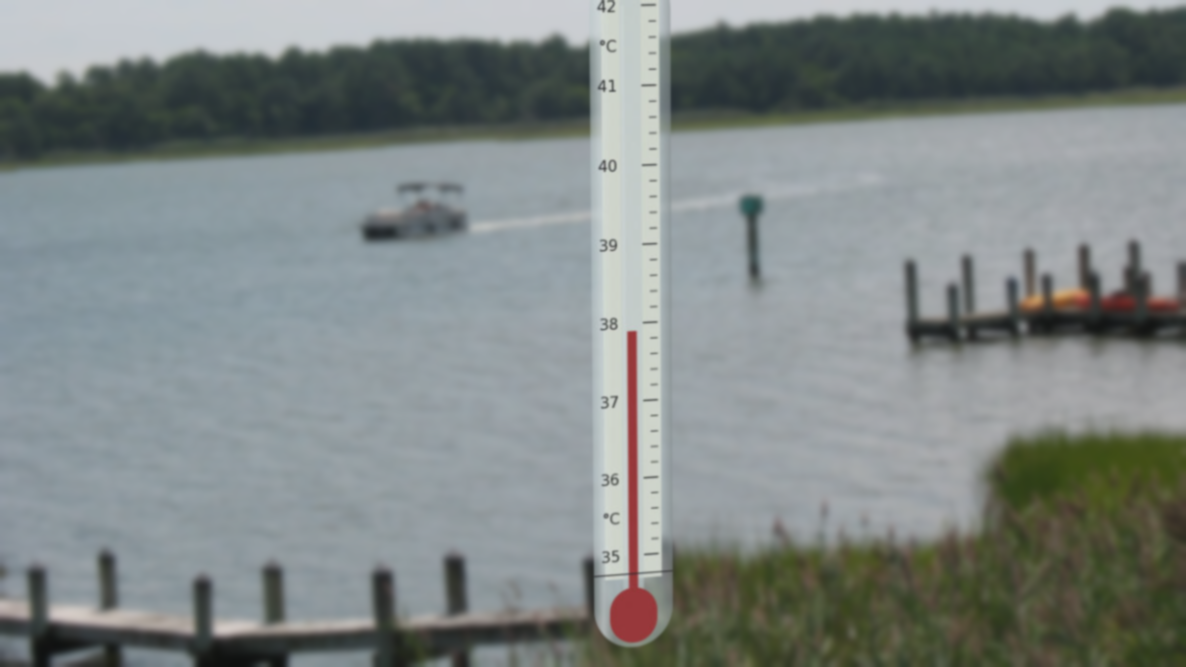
{"value": 37.9, "unit": "°C"}
